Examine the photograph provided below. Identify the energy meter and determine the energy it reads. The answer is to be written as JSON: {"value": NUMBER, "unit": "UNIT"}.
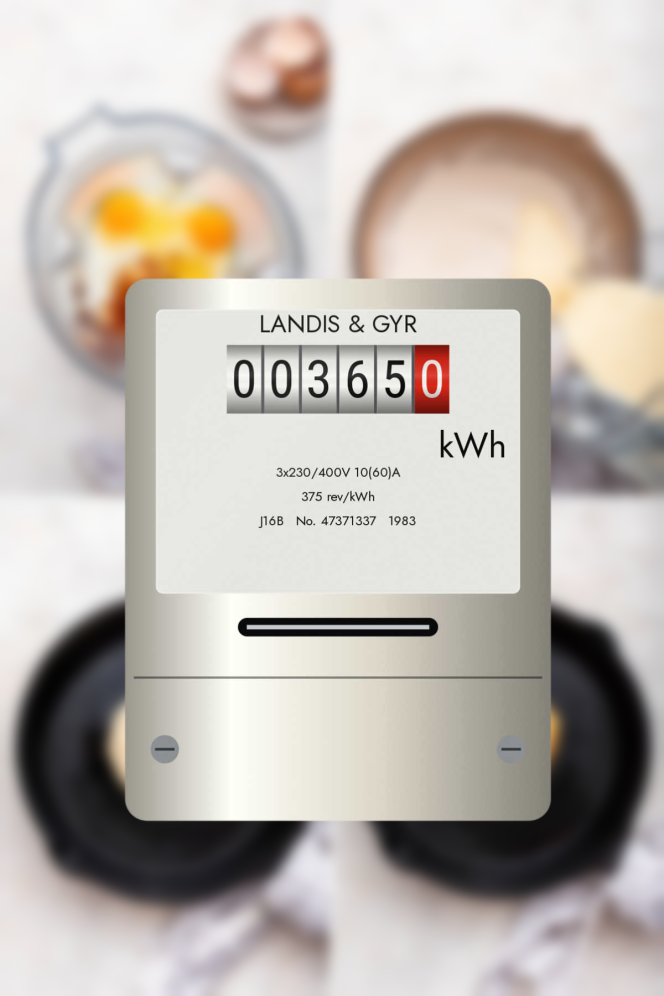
{"value": 365.0, "unit": "kWh"}
